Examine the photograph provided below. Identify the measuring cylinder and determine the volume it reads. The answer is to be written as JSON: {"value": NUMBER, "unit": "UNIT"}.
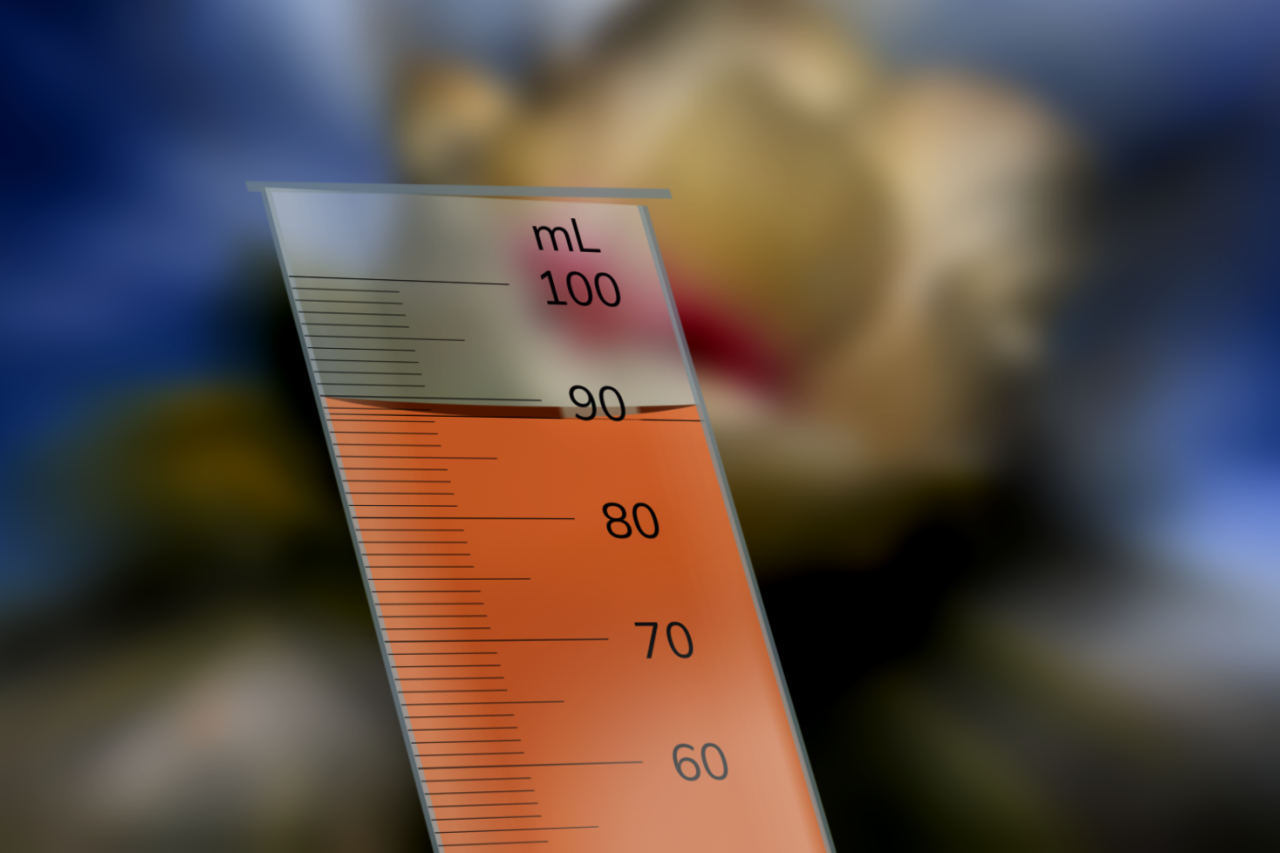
{"value": 88.5, "unit": "mL"}
